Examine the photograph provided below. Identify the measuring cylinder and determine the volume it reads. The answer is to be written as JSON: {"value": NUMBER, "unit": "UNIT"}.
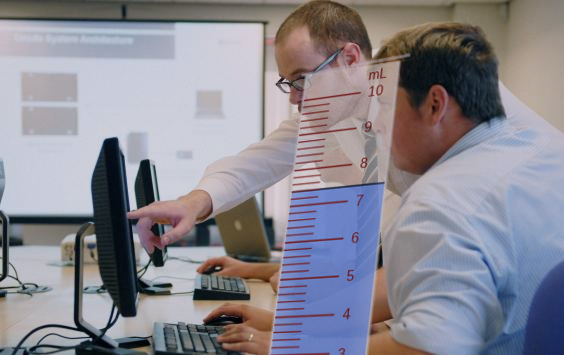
{"value": 7.4, "unit": "mL"}
